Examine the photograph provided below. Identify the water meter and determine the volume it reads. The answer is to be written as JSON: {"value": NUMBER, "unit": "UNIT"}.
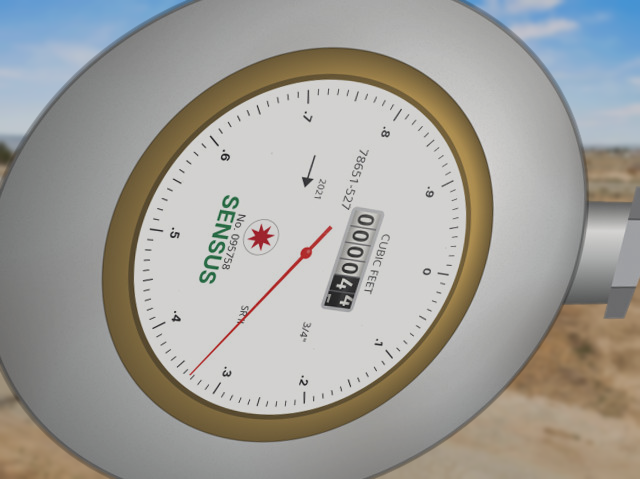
{"value": 44.33, "unit": "ft³"}
